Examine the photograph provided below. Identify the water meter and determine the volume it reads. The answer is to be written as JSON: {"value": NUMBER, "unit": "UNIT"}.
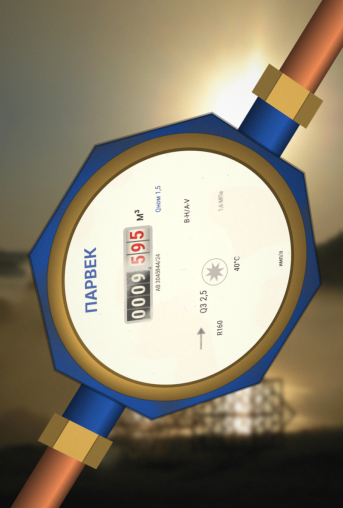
{"value": 9.595, "unit": "m³"}
